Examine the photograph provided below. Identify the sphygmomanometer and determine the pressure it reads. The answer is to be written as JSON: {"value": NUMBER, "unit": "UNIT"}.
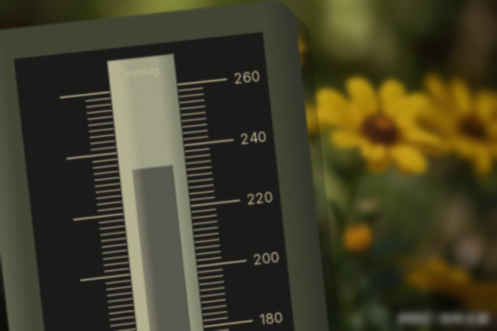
{"value": 234, "unit": "mmHg"}
